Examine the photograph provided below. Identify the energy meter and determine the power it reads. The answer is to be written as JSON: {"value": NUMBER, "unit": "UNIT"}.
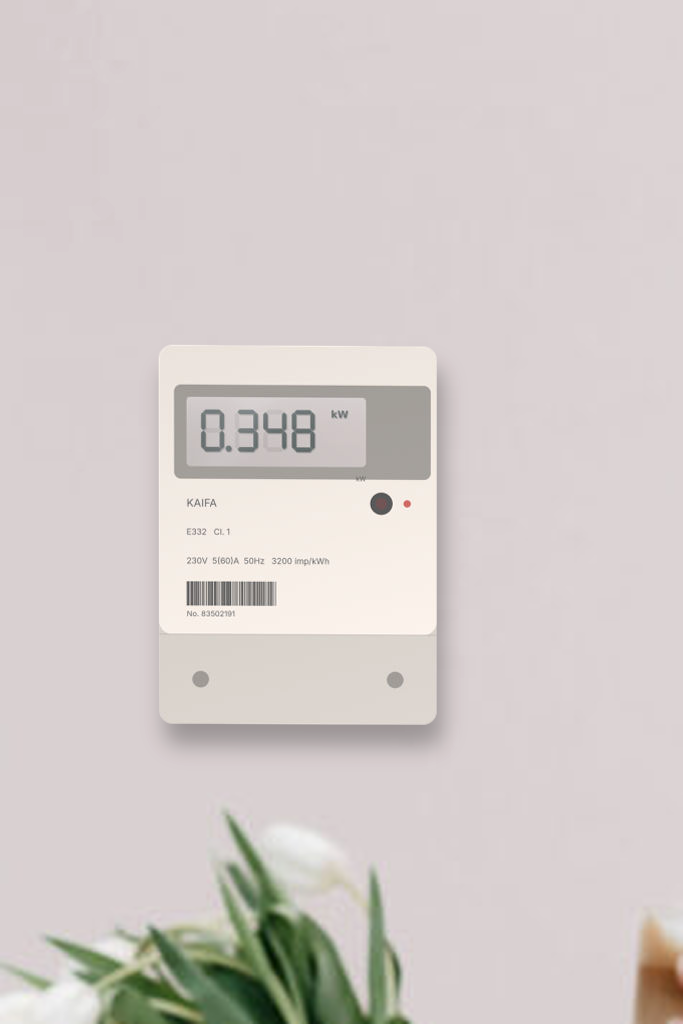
{"value": 0.348, "unit": "kW"}
